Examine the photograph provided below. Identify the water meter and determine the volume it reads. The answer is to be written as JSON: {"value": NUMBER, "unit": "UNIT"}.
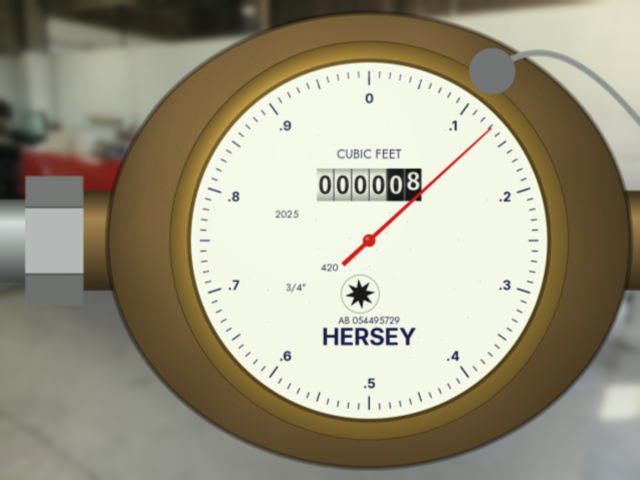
{"value": 8.13, "unit": "ft³"}
